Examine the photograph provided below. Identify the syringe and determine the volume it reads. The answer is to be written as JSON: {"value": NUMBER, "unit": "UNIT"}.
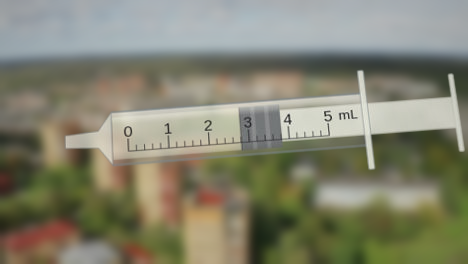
{"value": 2.8, "unit": "mL"}
